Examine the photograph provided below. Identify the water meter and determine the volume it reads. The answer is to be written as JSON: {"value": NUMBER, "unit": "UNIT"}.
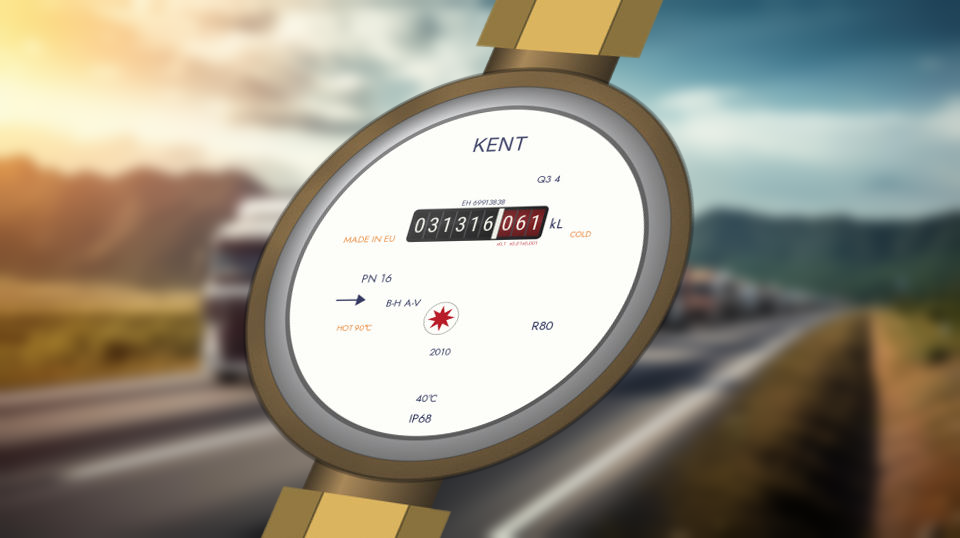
{"value": 31316.061, "unit": "kL"}
